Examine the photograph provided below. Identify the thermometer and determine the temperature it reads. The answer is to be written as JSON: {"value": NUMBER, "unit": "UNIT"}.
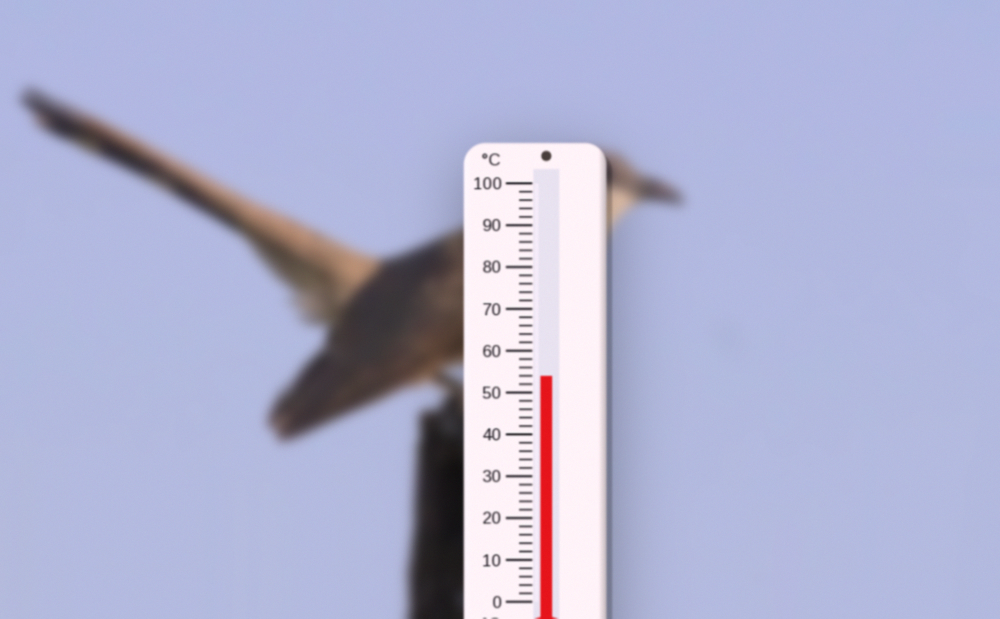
{"value": 54, "unit": "°C"}
